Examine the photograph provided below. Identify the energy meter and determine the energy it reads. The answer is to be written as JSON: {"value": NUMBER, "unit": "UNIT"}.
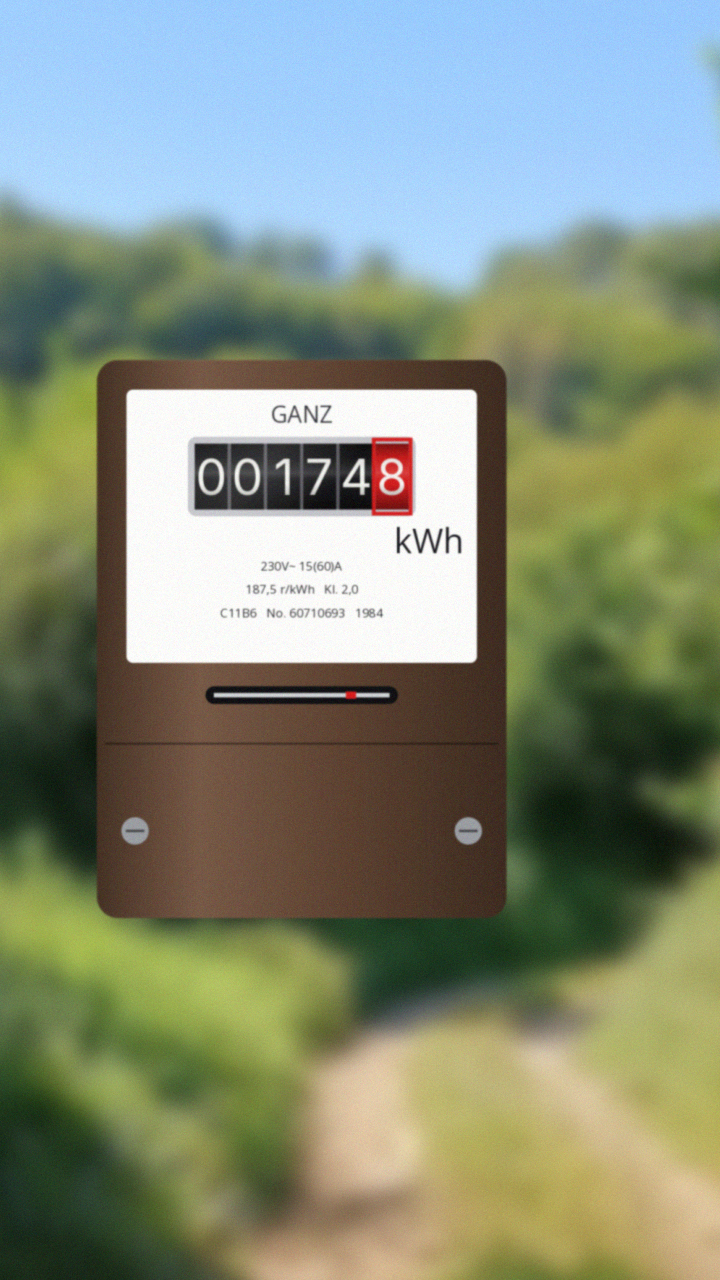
{"value": 174.8, "unit": "kWh"}
